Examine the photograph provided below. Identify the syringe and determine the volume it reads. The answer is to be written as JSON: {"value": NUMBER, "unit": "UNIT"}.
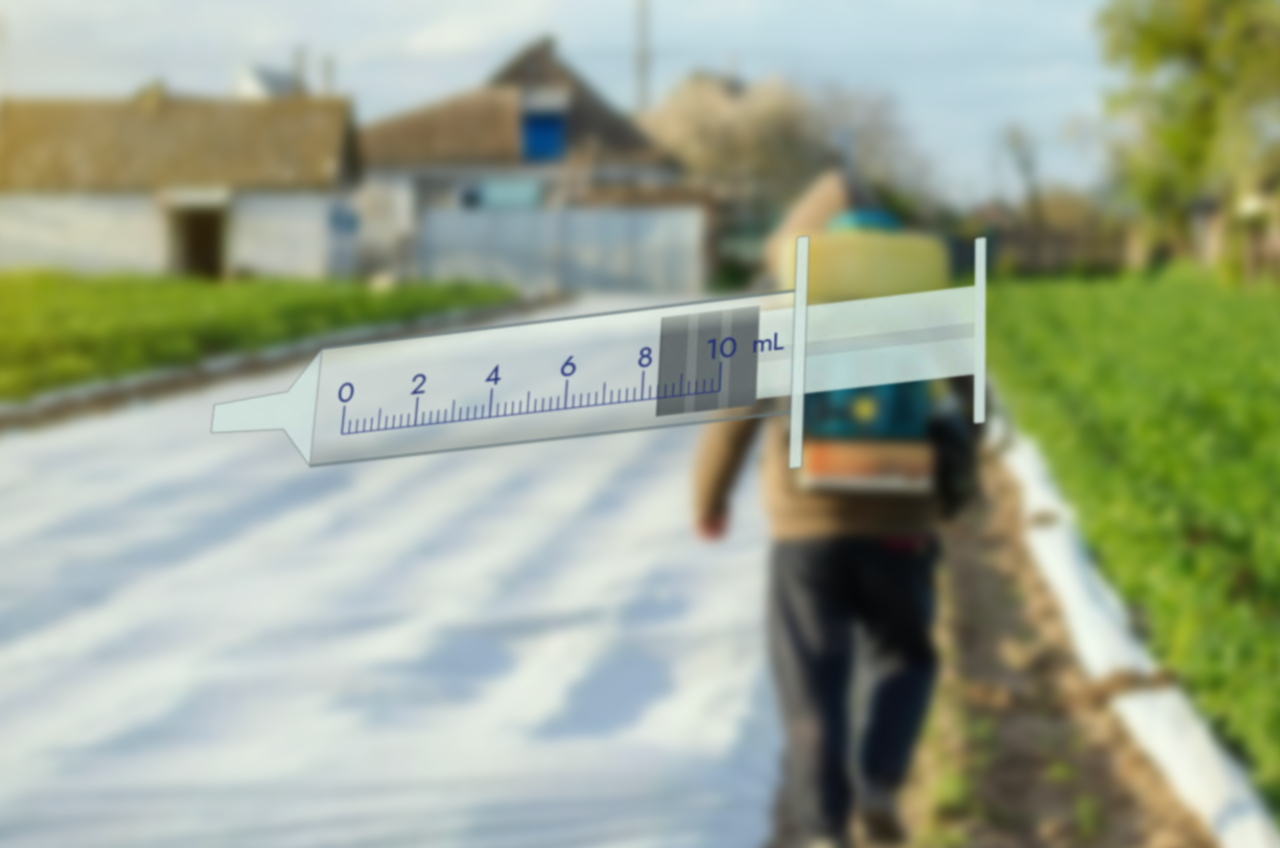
{"value": 8.4, "unit": "mL"}
